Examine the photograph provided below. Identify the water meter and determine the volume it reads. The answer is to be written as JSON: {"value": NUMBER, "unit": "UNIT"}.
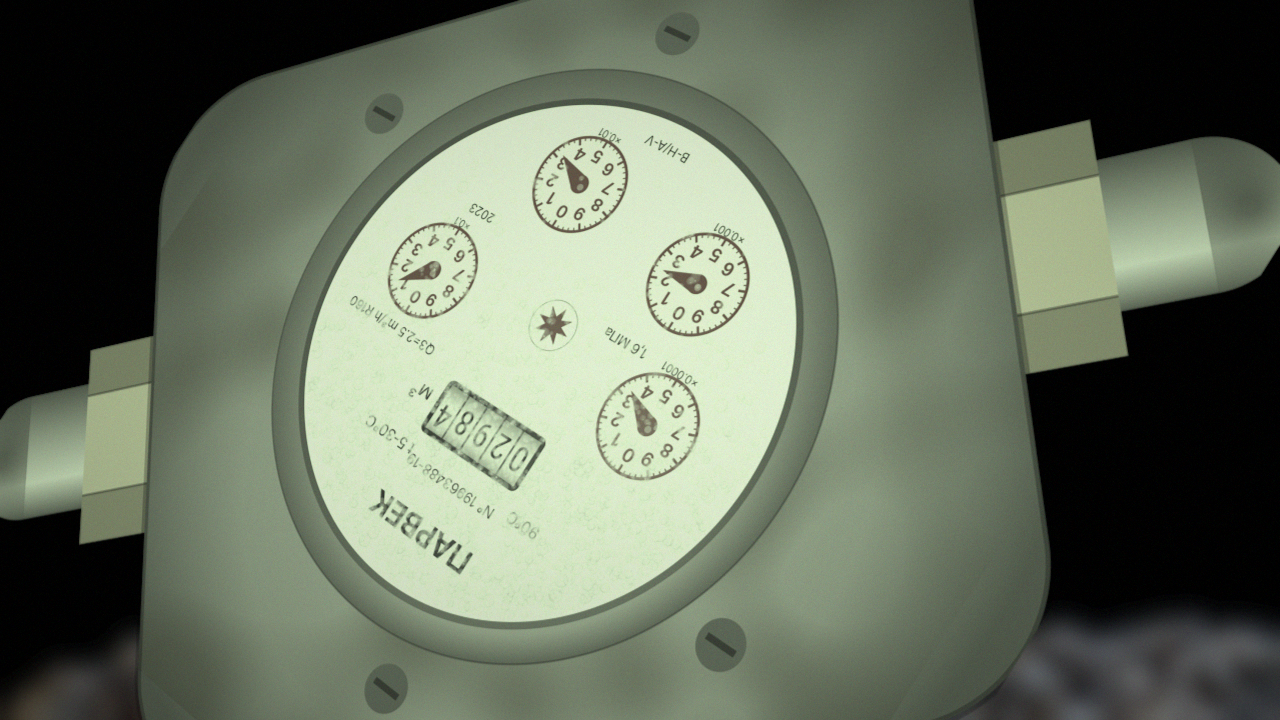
{"value": 2984.1323, "unit": "m³"}
